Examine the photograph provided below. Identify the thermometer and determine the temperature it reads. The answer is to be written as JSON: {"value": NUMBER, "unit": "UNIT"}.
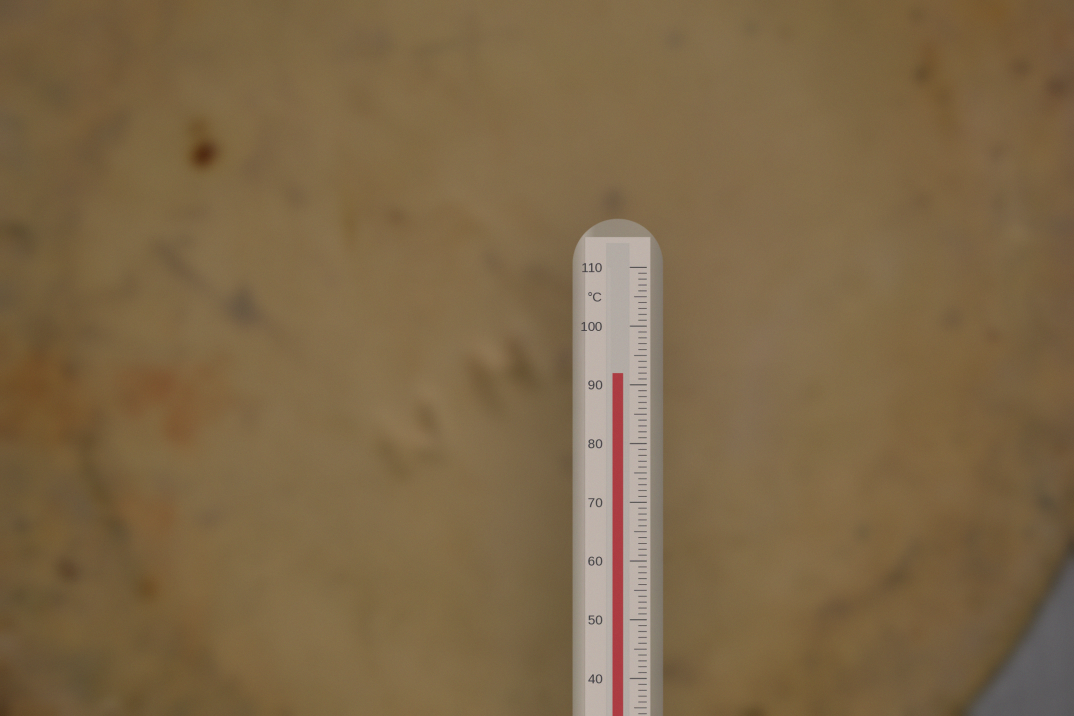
{"value": 92, "unit": "°C"}
